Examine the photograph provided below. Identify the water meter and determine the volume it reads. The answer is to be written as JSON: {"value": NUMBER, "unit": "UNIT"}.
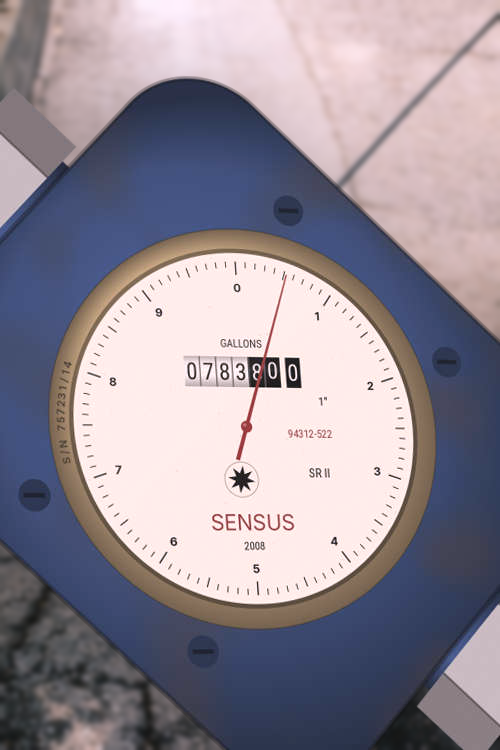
{"value": 783800.5, "unit": "gal"}
